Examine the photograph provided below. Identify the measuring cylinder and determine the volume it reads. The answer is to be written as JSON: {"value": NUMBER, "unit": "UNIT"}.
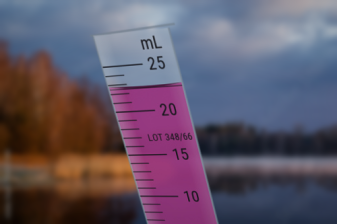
{"value": 22.5, "unit": "mL"}
